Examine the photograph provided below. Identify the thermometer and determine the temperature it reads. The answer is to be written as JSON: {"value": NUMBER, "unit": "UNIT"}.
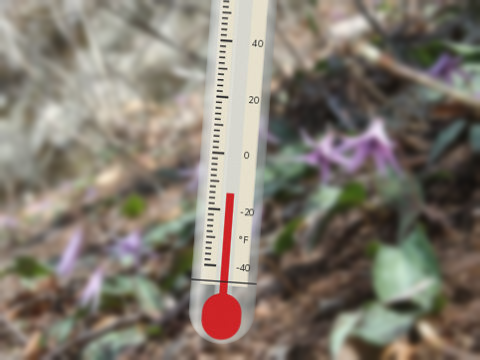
{"value": -14, "unit": "°F"}
